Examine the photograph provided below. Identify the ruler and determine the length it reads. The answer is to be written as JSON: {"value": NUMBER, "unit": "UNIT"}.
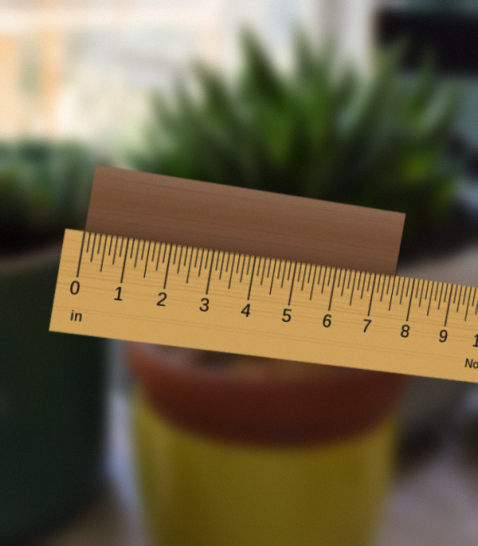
{"value": 7.5, "unit": "in"}
